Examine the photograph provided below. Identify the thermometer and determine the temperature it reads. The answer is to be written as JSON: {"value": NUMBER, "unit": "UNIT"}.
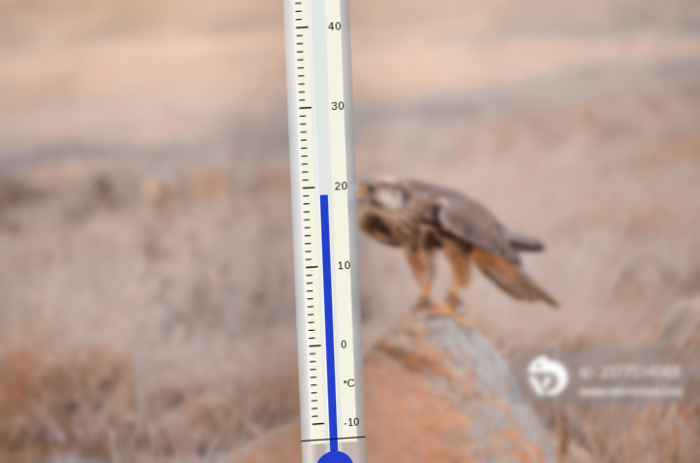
{"value": 19, "unit": "°C"}
